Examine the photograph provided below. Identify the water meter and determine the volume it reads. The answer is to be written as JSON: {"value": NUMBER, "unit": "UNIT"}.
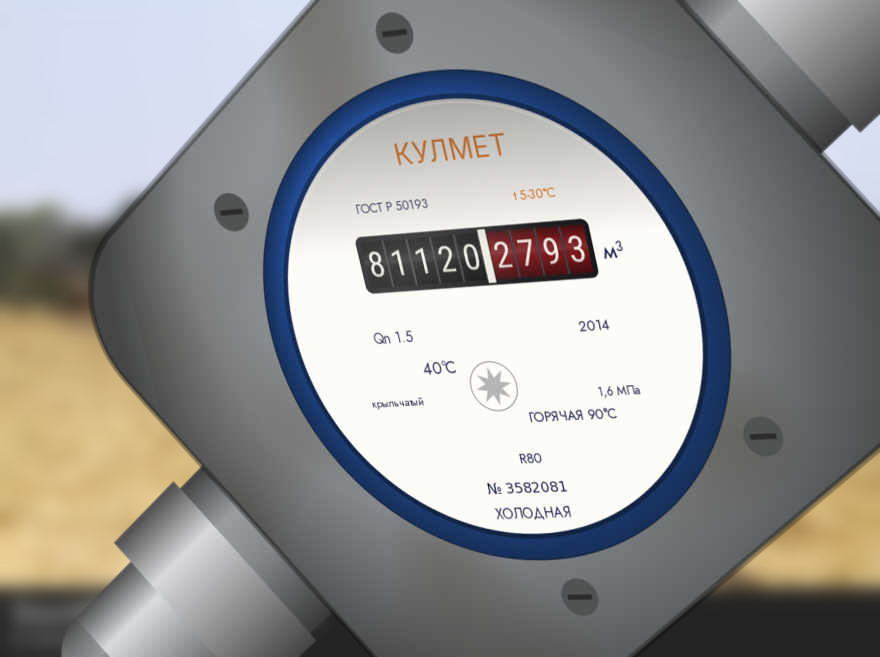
{"value": 81120.2793, "unit": "m³"}
